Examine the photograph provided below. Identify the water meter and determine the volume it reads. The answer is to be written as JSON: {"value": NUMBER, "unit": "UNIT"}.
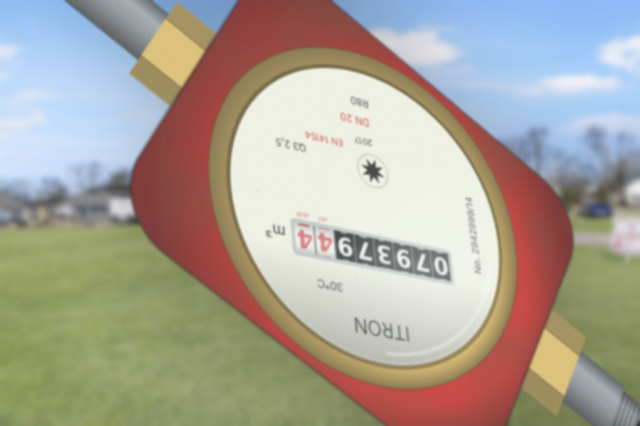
{"value": 79379.44, "unit": "m³"}
